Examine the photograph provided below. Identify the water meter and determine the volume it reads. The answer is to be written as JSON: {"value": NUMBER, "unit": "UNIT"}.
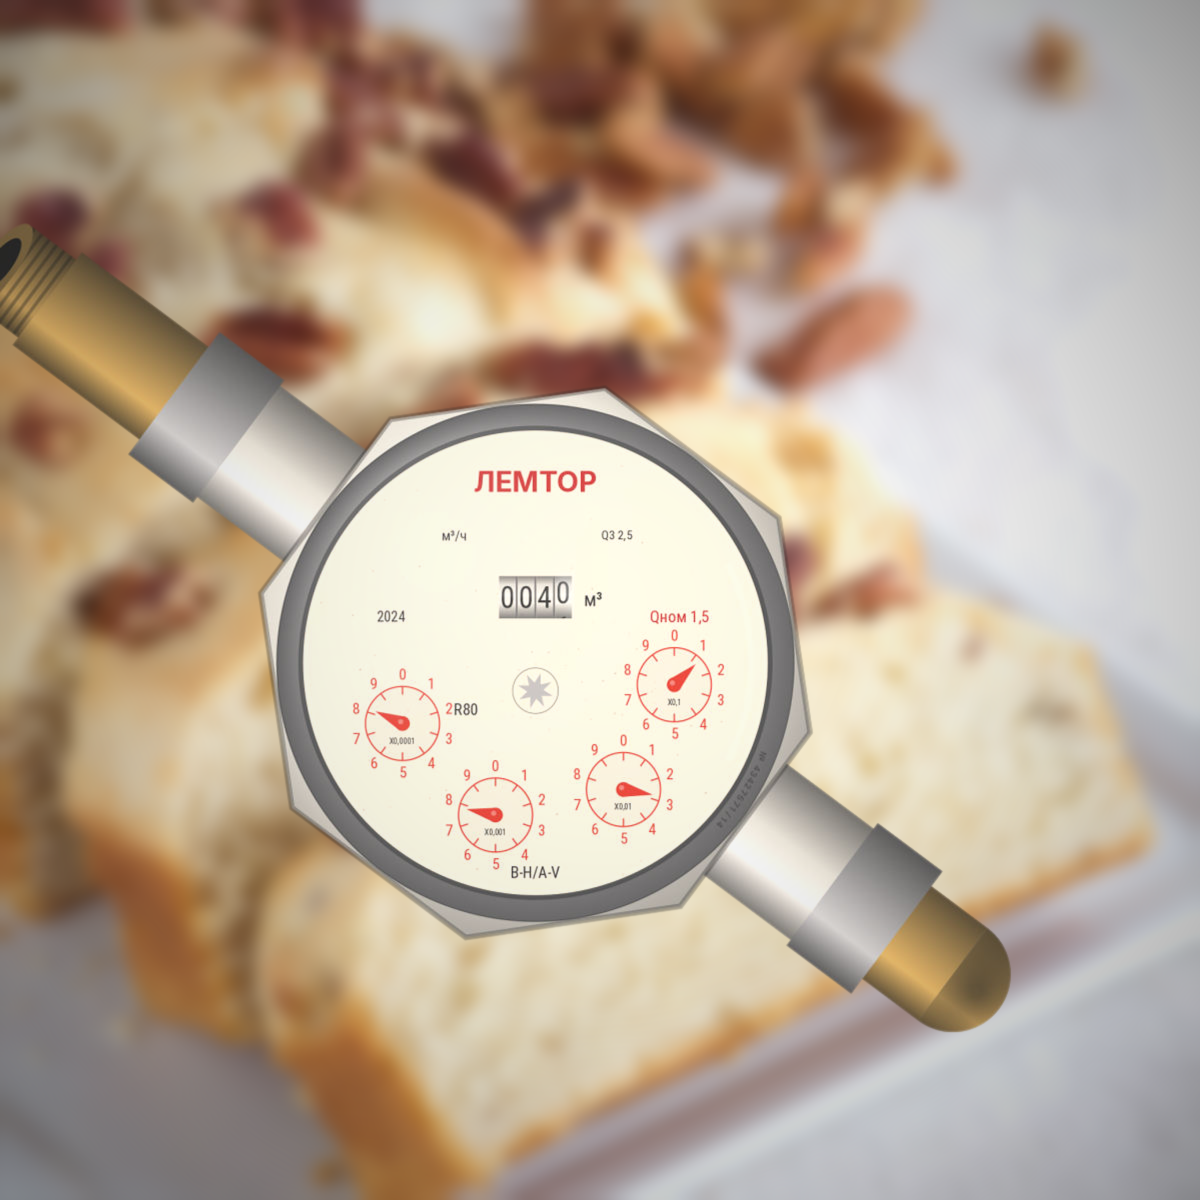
{"value": 40.1278, "unit": "m³"}
